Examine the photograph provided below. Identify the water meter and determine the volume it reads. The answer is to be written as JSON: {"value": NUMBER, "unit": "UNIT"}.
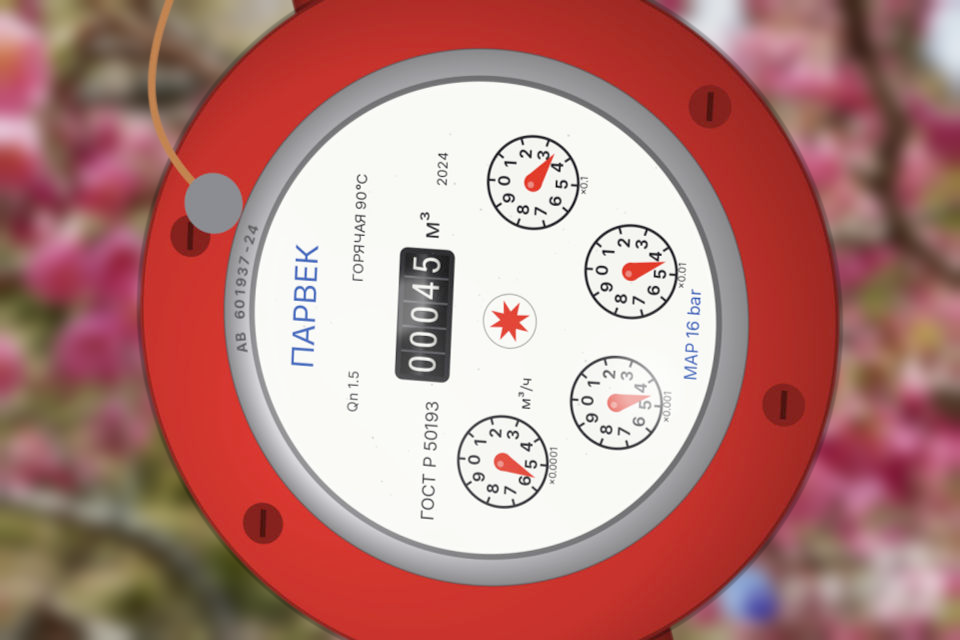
{"value": 45.3445, "unit": "m³"}
